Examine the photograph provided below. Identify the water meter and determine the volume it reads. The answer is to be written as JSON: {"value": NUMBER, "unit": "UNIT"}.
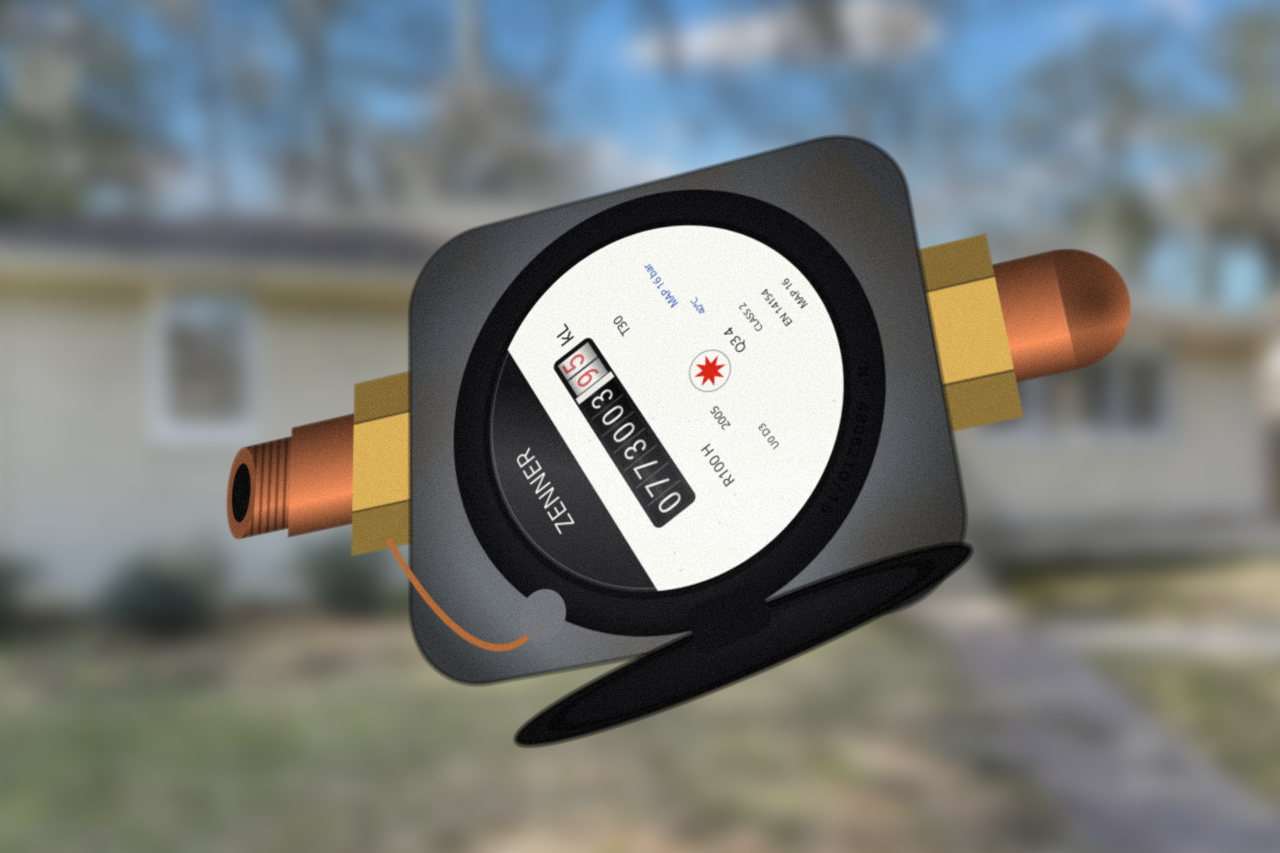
{"value": 773003.95, "unit": "kL"}
